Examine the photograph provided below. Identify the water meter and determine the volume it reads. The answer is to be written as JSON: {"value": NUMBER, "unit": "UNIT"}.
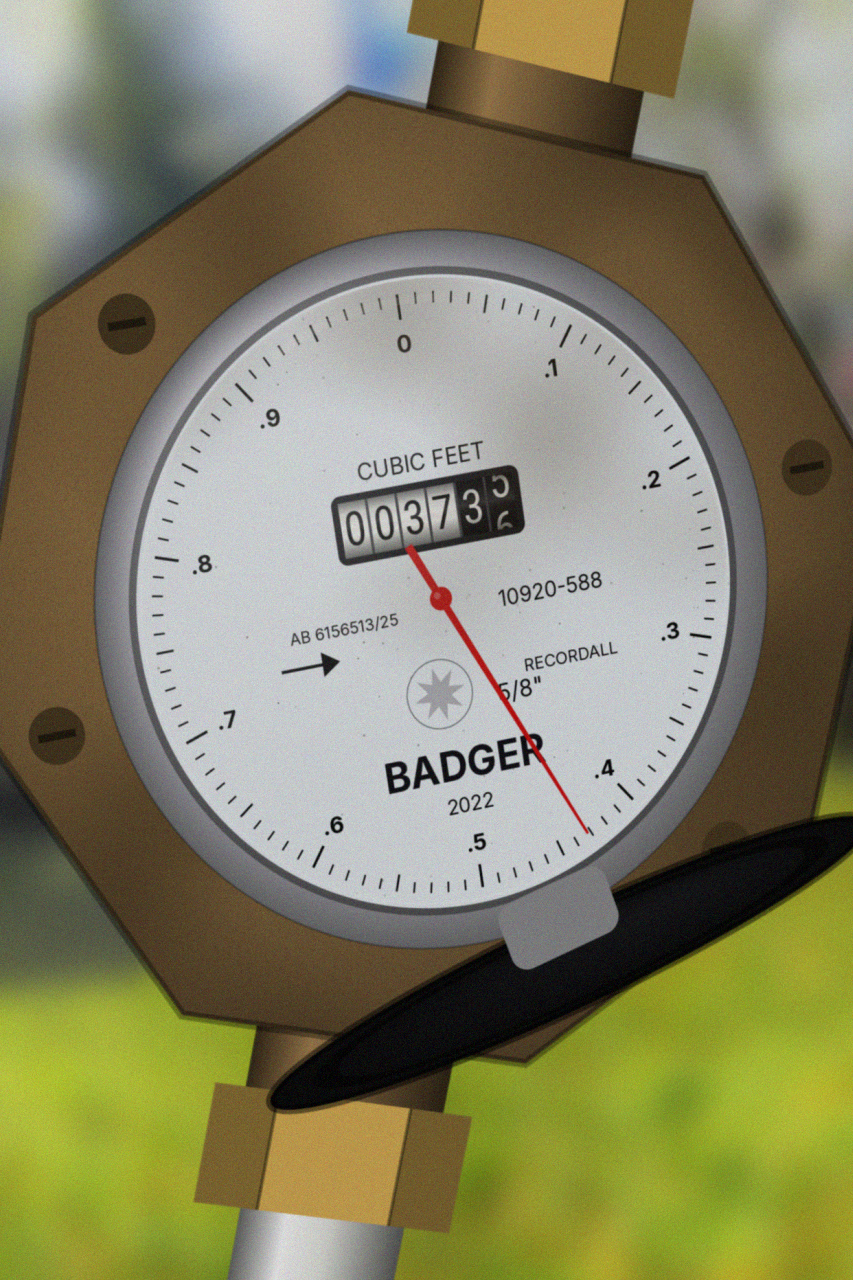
{"value": 3735.43, "unit": "ft³"}
